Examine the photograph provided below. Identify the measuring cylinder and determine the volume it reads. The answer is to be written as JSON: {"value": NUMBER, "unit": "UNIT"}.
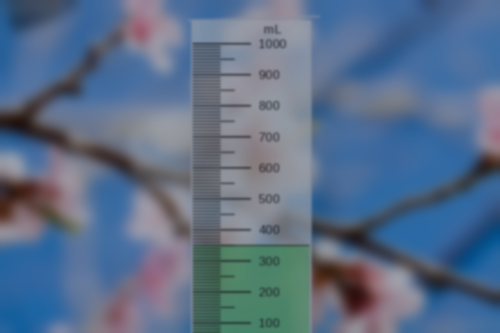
{"value": 350, "unit": "mL"}
